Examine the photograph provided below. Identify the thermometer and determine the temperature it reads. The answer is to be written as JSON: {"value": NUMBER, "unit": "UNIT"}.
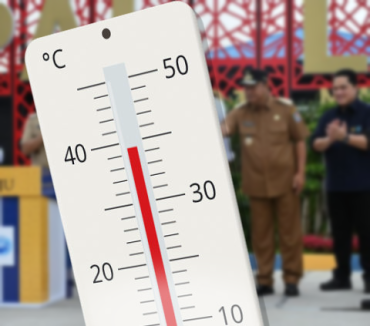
{"value": 39, "unit": "°C"}
